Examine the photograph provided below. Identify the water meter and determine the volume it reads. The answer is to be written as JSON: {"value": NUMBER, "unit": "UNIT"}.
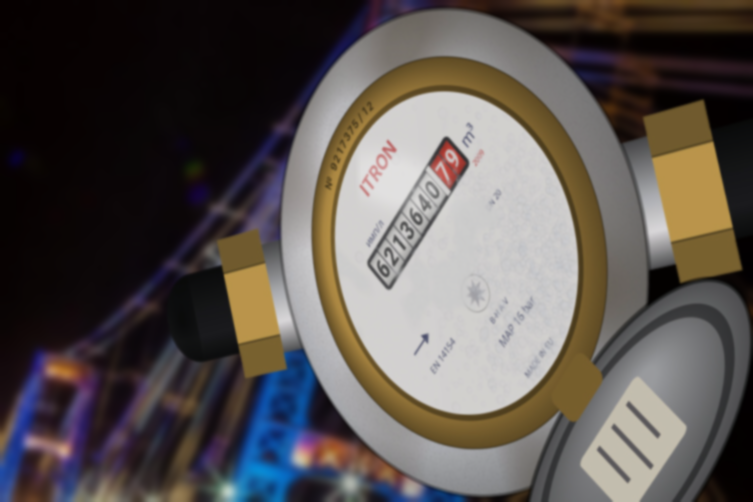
{"value": 6213640.79, "unit": "m³"}
